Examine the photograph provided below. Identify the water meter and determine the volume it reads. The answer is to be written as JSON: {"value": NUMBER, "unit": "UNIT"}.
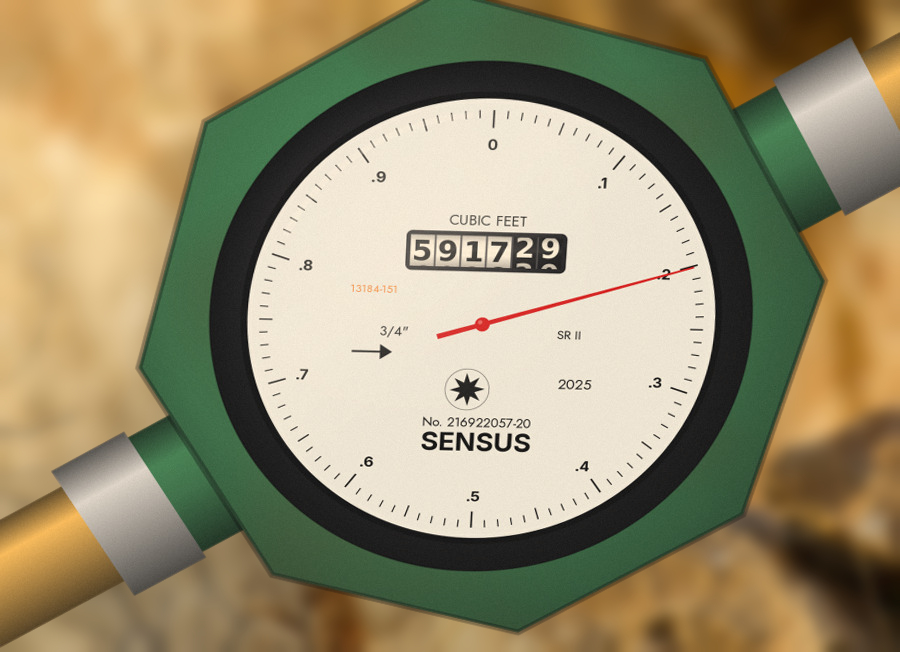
{"value": 591729.20, "unit": "ft³"}
